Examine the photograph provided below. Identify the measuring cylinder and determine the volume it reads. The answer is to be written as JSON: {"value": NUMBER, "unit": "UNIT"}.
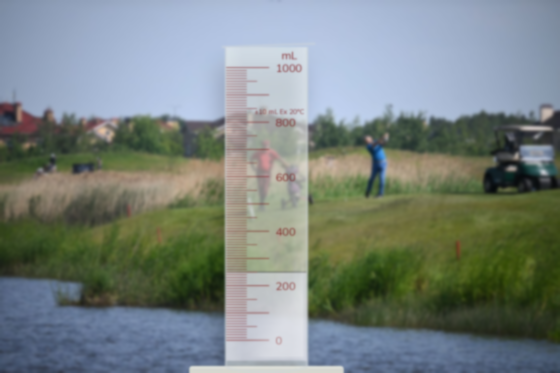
{"value": 250, "unit": "mL"}
